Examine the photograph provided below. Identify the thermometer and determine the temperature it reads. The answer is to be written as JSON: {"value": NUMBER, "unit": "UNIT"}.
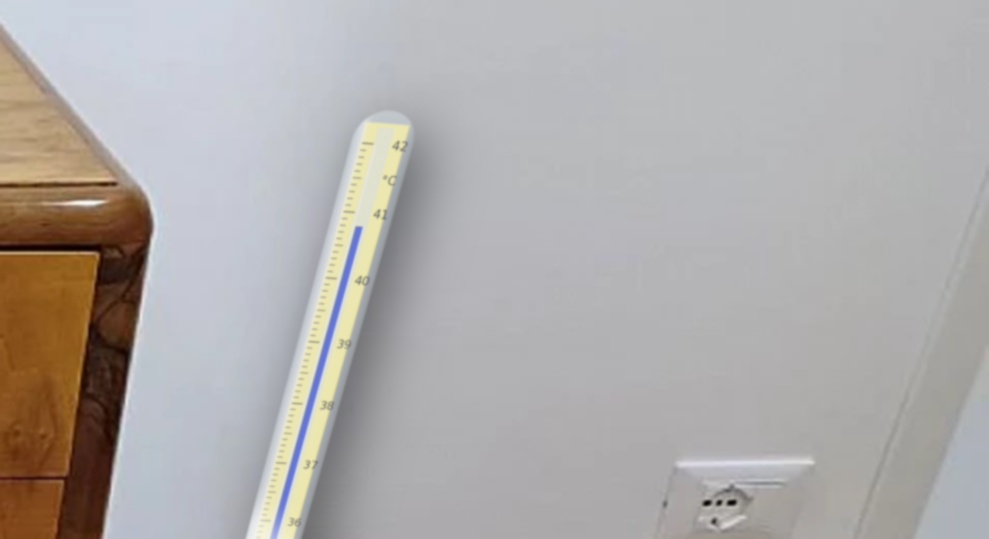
{"value": 40.8, "unit": "°C"}
